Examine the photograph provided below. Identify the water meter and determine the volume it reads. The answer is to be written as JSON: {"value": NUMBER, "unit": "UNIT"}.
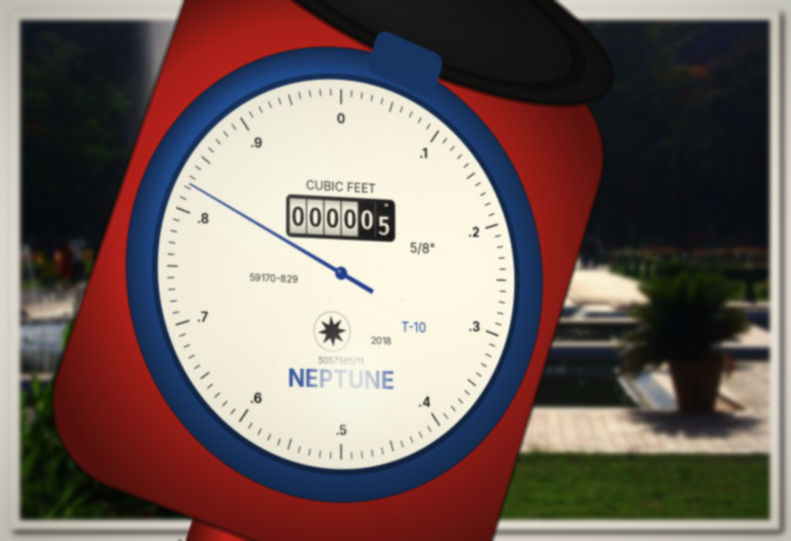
{"value": 4.82, "unit": "ft³"}
